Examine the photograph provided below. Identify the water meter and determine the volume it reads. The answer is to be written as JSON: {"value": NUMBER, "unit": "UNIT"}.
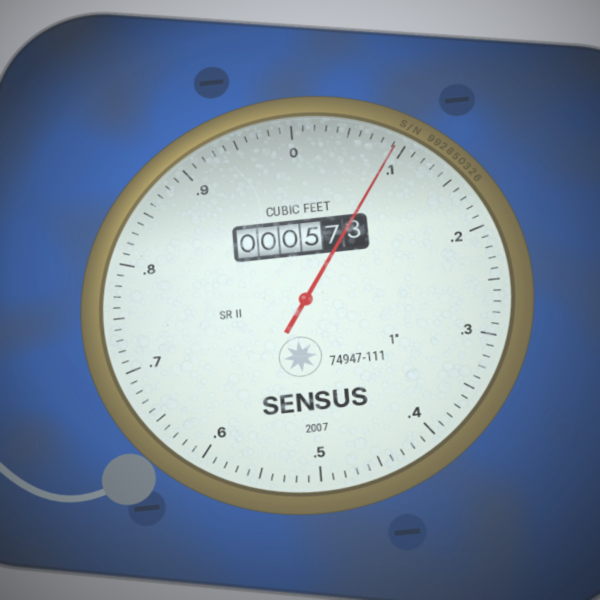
{"value": 573.09, "unit": "ft³"}
